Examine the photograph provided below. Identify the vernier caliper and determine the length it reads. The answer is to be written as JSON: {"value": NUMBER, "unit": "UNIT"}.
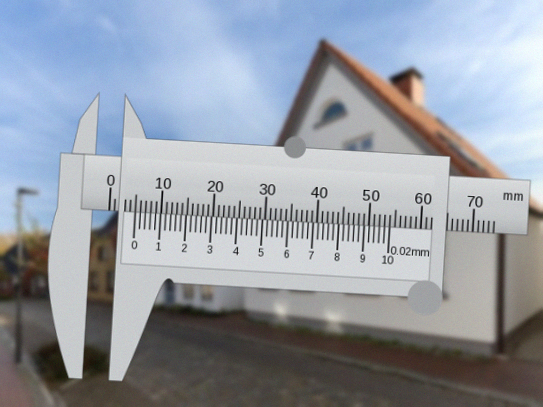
{"value": 5.0, "unit": "mm"}
